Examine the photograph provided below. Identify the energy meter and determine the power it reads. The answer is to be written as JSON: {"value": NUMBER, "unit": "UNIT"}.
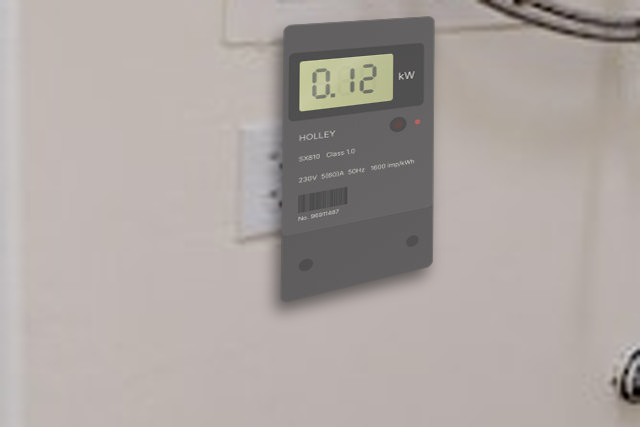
{"value": 0.12, "unit": "kW"}
